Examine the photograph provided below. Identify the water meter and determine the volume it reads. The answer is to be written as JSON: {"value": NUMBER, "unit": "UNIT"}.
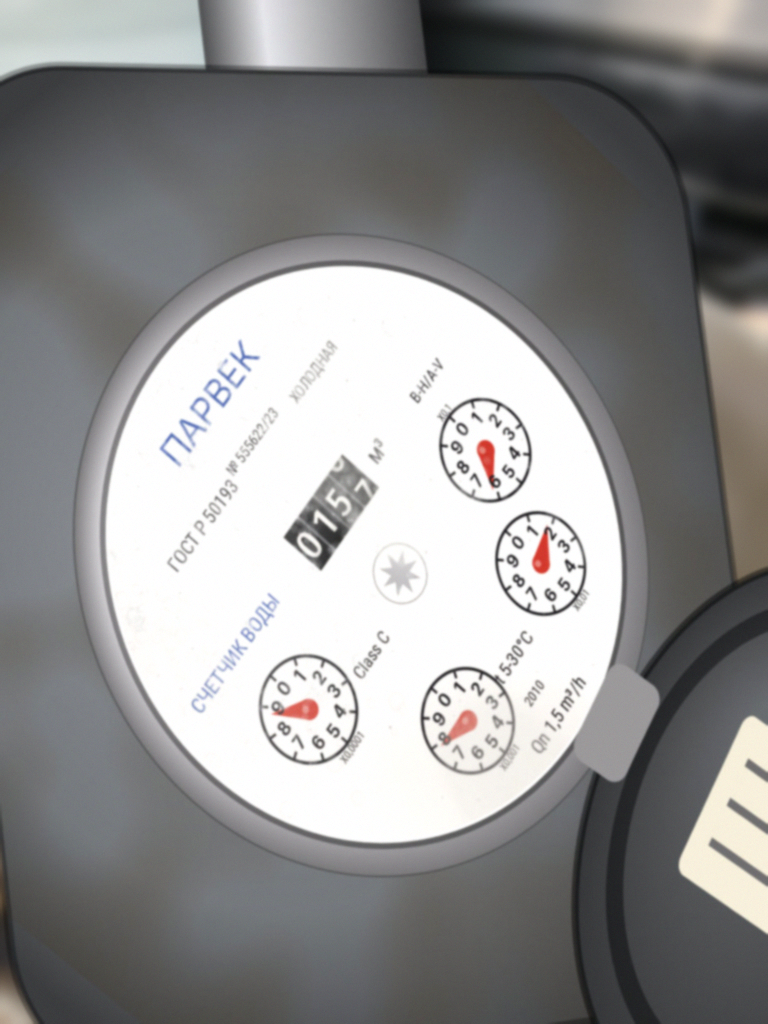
{"value": 156.6178, "unit": "m³"}
